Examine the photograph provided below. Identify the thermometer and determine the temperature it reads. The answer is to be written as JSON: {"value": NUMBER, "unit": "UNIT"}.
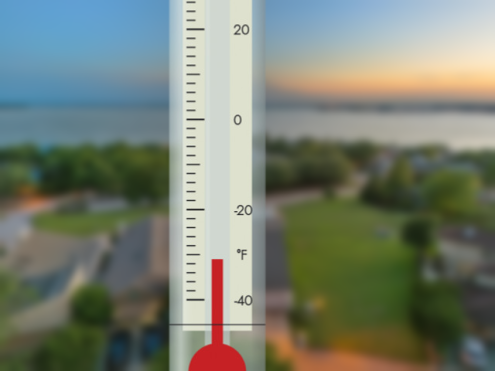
{"value": -31, "unit": "°F"}
